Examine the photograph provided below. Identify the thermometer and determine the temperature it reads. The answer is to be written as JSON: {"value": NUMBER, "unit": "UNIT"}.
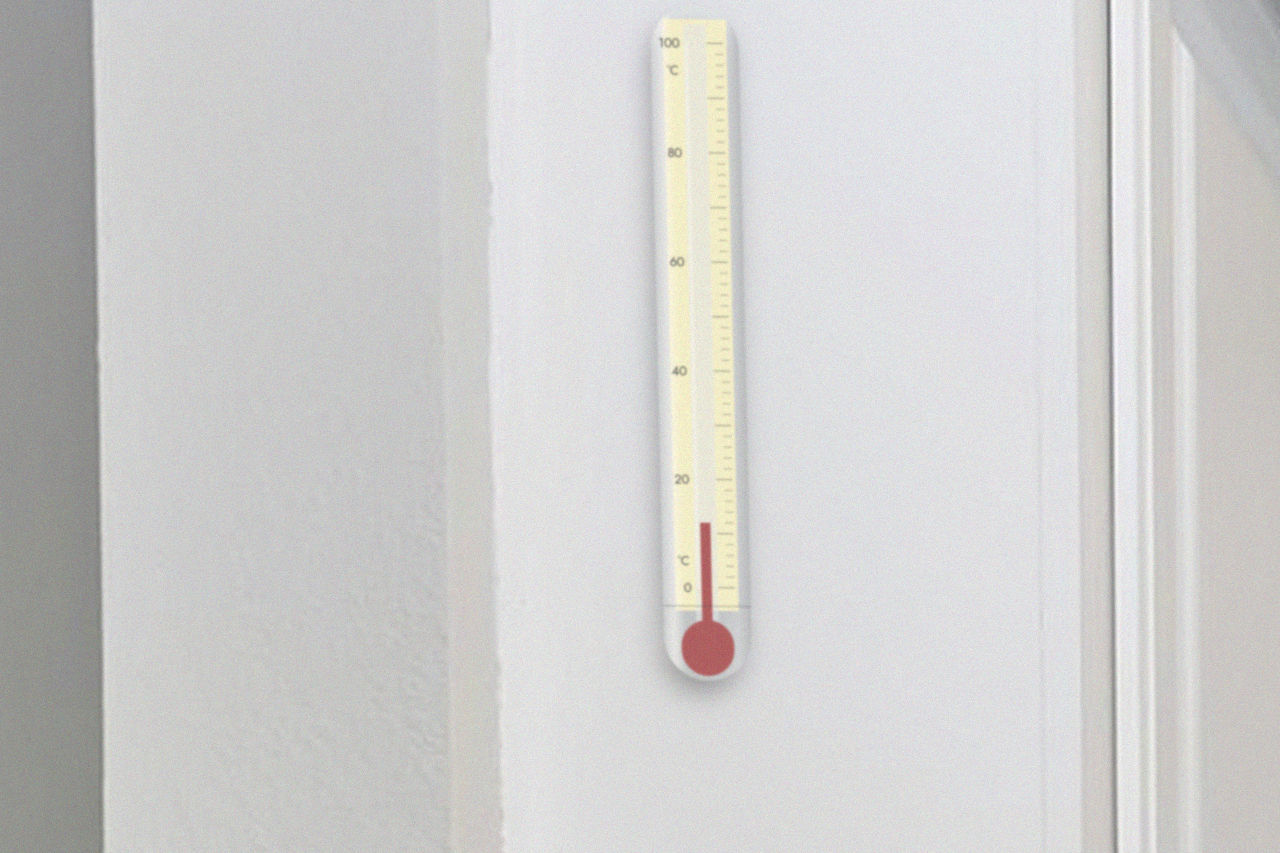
{"value": 12, "unit": "°C"}
